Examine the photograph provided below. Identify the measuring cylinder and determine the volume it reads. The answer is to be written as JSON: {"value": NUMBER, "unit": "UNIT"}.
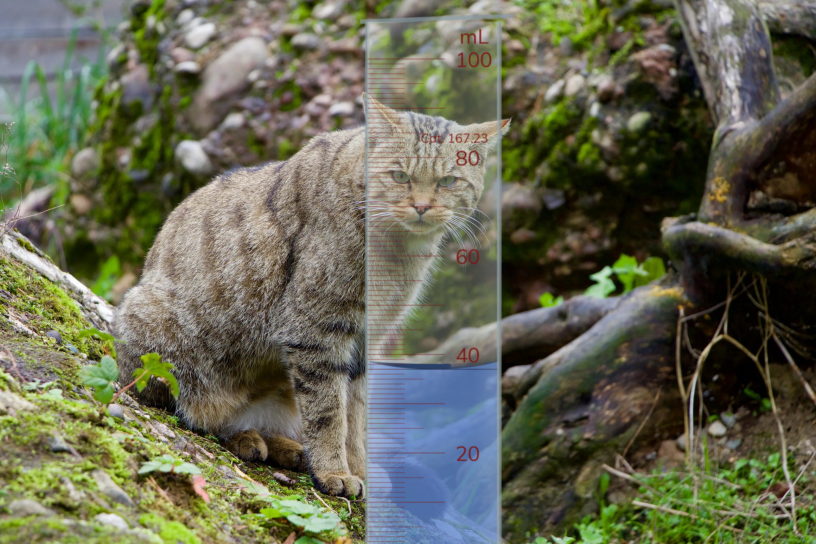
{"value": 37, "unit": "mL"}
